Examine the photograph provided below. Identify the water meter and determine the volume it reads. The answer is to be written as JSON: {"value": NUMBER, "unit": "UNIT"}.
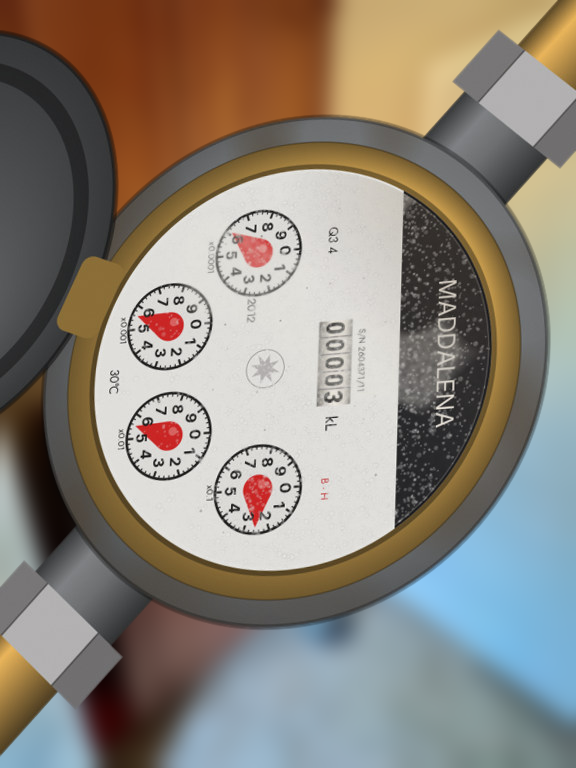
{"value": 3.2556, "unit": "kL"}
